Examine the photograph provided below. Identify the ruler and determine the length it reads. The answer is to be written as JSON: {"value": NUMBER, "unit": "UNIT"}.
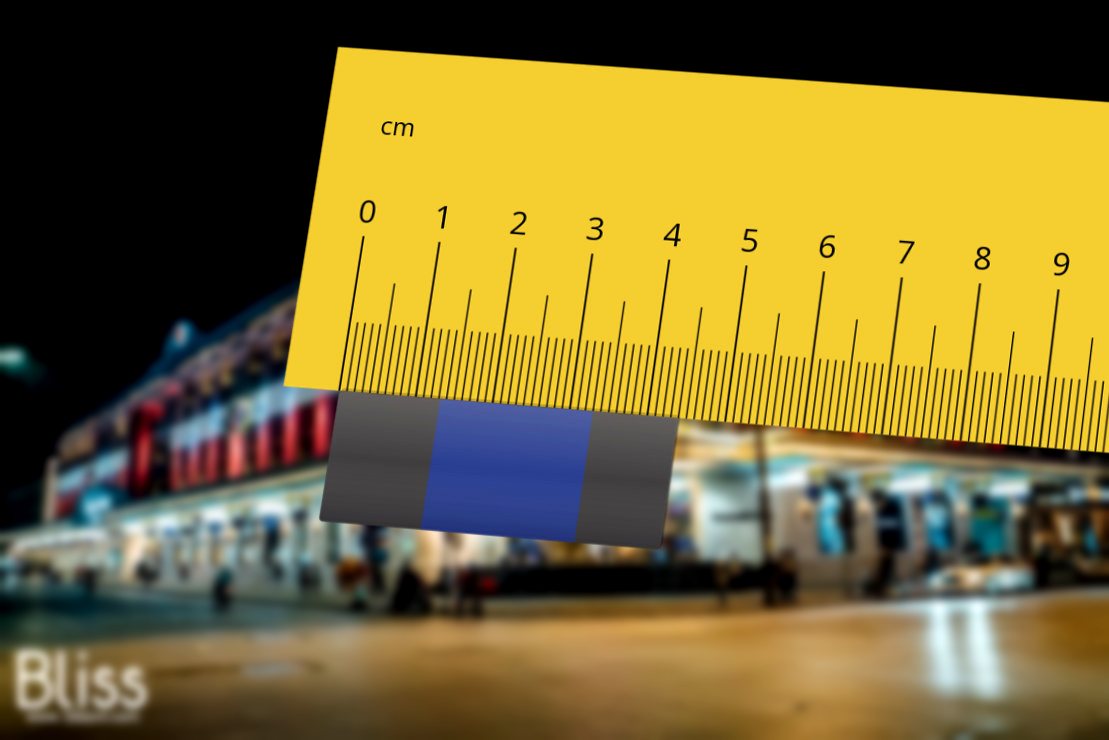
{"value": 4.4, "unit": "cm"}
